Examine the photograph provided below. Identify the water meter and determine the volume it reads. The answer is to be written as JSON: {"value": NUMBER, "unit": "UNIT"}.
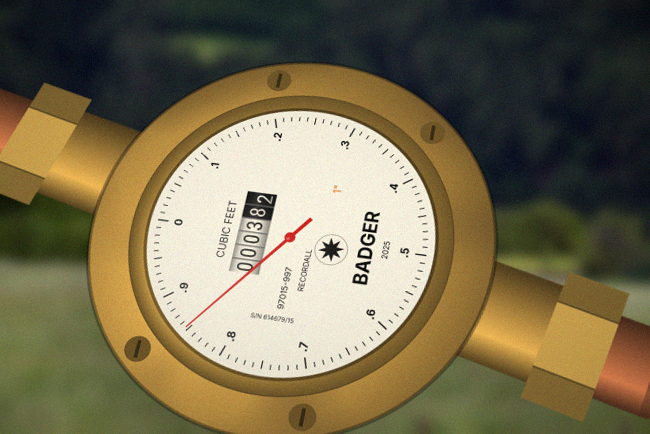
{"value": 381.85, "unit": "ft³"}
